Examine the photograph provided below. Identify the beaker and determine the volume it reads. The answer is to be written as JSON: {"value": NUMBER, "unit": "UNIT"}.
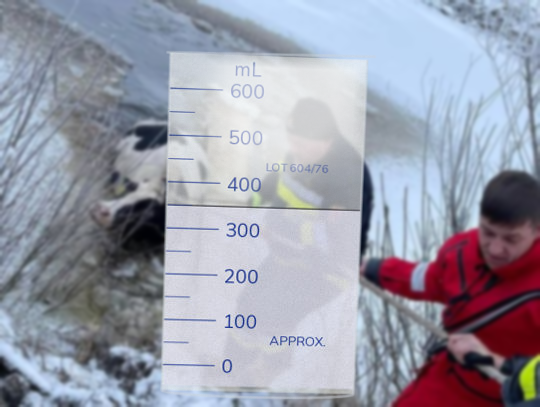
{"value": 350, "unit": "mL"}
